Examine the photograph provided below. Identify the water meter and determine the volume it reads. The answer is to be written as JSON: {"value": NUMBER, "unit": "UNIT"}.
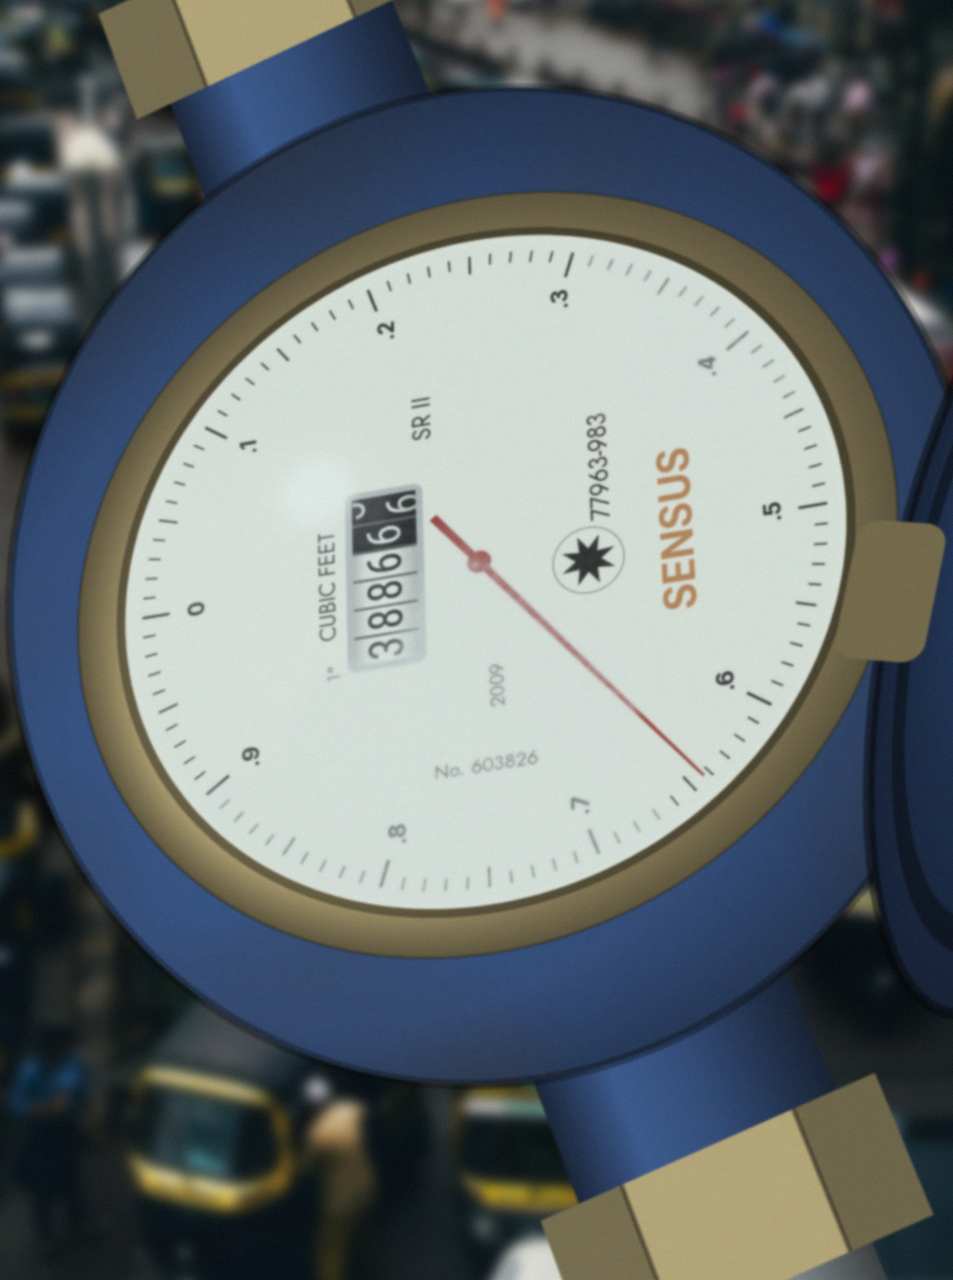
{"value": 388665.64, "unit": "ft³"}
